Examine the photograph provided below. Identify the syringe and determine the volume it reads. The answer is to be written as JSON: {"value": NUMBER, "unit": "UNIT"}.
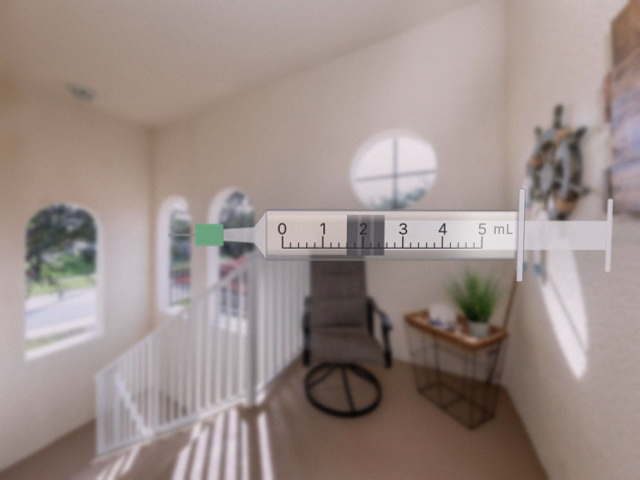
{"value": 1.6, "unit": "mL"}
